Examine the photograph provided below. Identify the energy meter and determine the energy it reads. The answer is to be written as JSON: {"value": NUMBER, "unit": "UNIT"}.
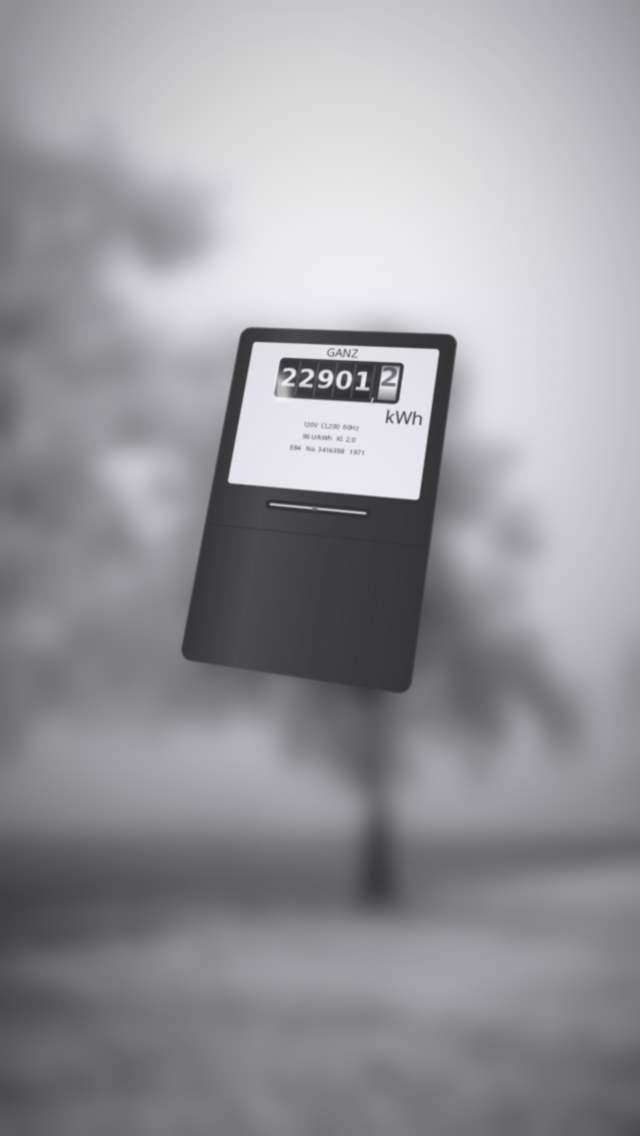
{"value": 22901.2, "unit": "kWh"}
